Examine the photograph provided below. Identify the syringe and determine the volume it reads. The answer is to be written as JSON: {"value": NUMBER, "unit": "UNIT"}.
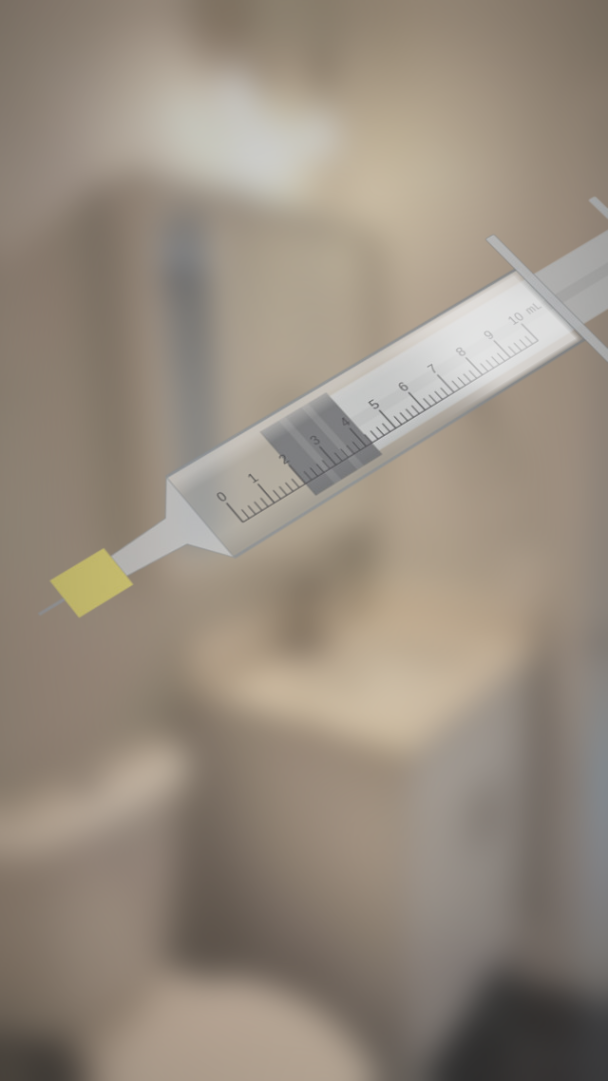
{"value": 2, "unit": "mL"}
